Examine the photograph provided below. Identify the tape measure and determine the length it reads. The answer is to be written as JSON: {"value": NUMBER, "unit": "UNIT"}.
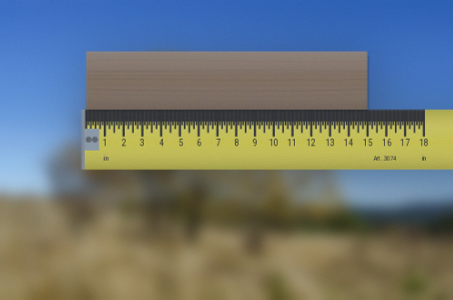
{"value": 15, "unit": "in"}
